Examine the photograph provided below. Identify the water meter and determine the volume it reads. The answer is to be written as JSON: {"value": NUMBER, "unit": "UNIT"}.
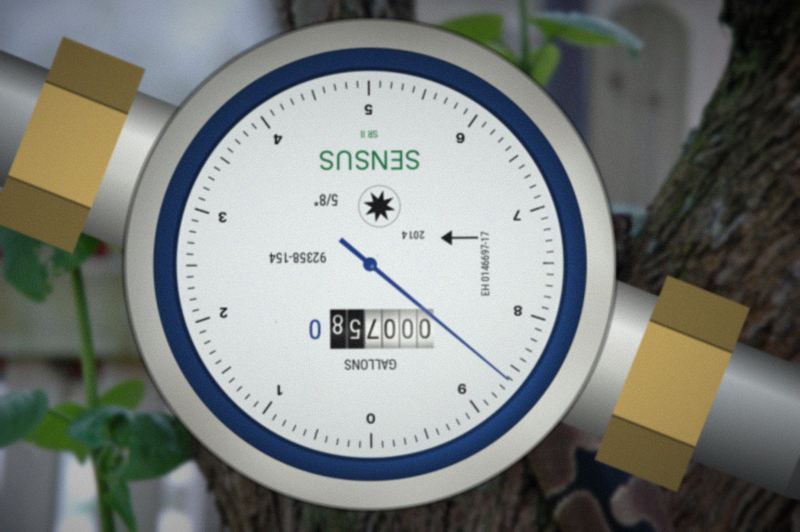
{"value": 7578.6, "unit": "gal"}
